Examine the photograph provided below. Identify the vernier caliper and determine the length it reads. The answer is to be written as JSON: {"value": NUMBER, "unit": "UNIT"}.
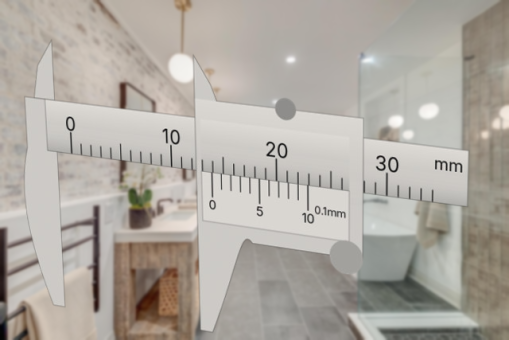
{"value": 13.9, "unit": "mm"}
